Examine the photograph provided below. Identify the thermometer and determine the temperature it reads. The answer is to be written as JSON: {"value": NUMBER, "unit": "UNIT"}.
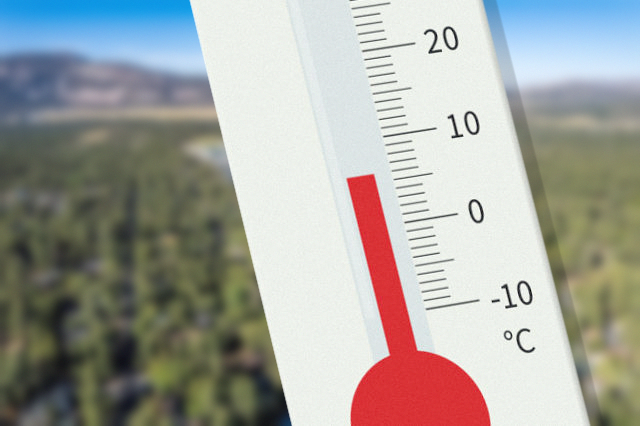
{"value": 6, "unit": "°C"}
